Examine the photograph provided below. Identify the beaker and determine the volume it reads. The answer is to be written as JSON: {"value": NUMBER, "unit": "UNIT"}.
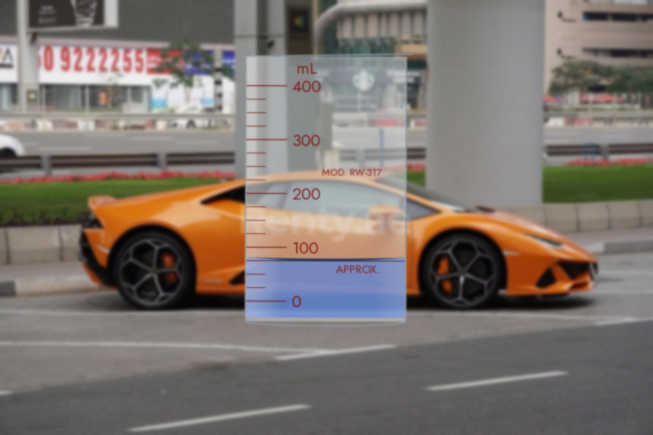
{"value": 75, "unit": "mL"}
